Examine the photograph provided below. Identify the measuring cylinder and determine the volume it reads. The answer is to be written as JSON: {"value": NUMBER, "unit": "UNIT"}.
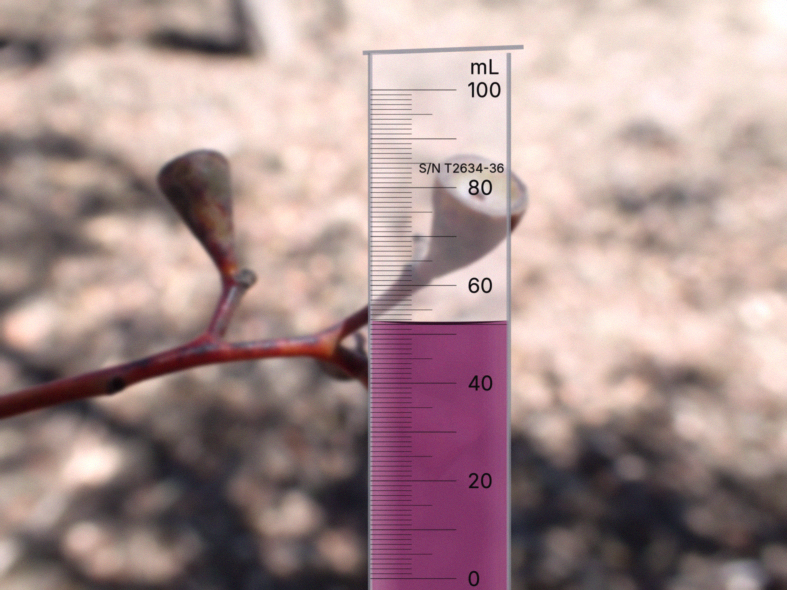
{"value": 52, "unit": "mL"}
